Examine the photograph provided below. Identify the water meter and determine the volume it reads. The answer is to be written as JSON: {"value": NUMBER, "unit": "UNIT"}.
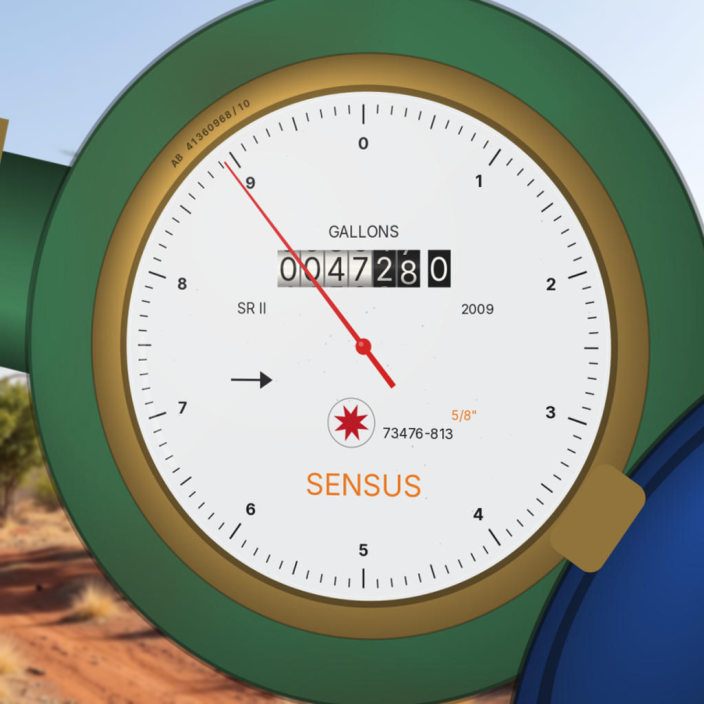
{"value": 47278.9, "unit": "gal"}
